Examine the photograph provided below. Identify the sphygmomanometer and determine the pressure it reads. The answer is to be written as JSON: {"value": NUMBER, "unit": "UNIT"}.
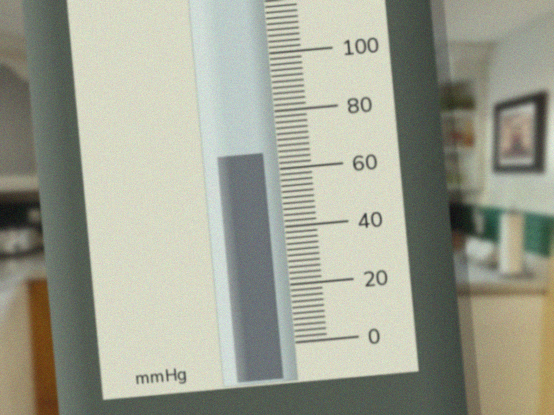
{"value": 66, "unit": "mmHg"}
